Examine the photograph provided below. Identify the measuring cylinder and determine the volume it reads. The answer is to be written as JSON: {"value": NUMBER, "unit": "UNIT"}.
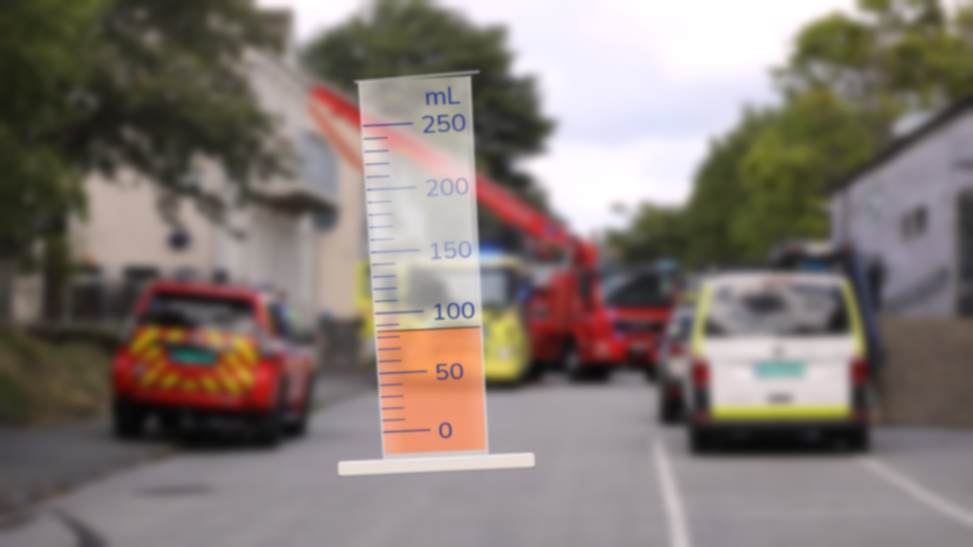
{"value": 85, "unit": "mL"}
